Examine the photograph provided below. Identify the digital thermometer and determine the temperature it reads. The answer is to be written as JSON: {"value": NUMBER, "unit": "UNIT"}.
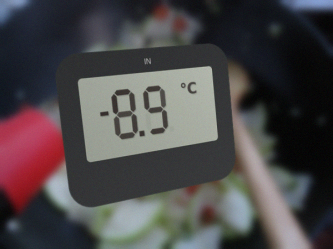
{"value": -8.9, "unit": "°C"}
